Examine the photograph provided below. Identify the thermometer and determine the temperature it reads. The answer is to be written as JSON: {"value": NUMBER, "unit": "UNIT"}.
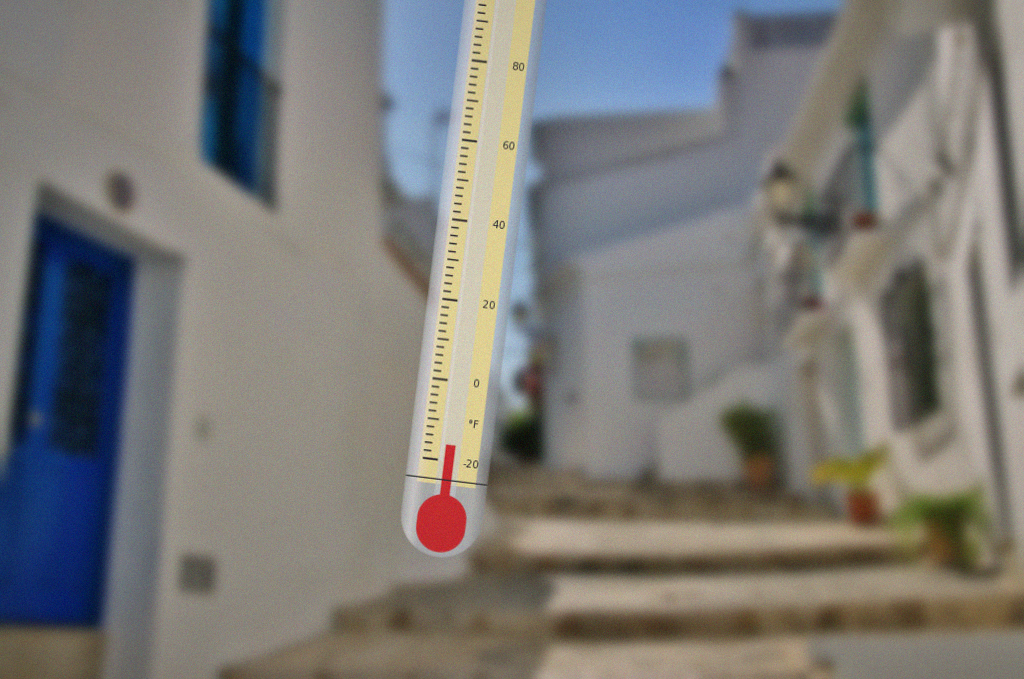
{"value": -16, "unit": "°F"}
